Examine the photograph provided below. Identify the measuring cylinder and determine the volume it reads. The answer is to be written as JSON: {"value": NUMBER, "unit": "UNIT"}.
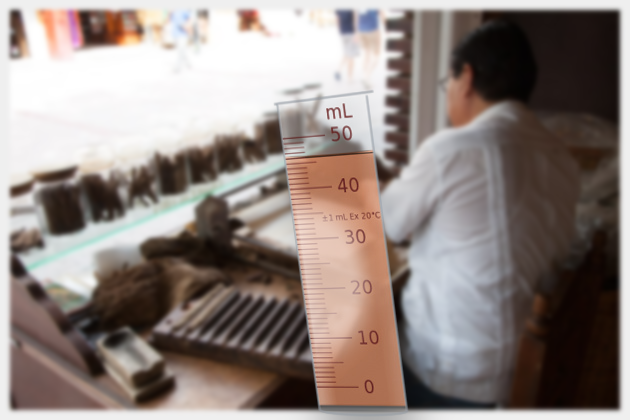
{"value": 46, "unit": "mL"}
